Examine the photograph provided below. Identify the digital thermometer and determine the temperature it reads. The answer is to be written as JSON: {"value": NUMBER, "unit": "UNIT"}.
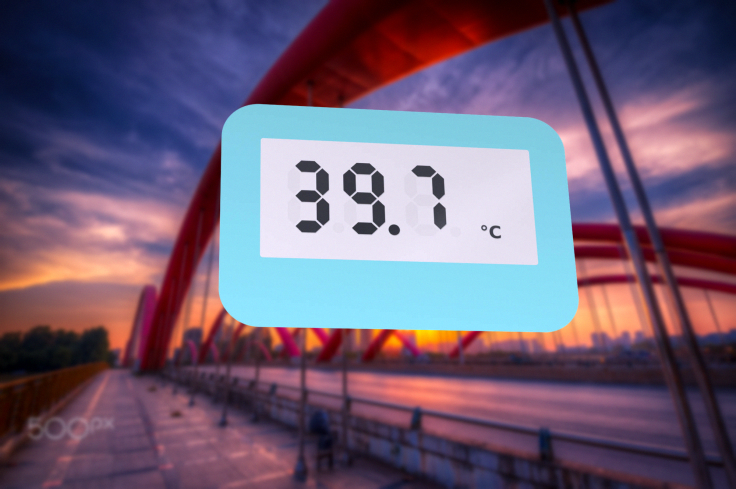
{"value": 39.7, "unit": "°C"}
